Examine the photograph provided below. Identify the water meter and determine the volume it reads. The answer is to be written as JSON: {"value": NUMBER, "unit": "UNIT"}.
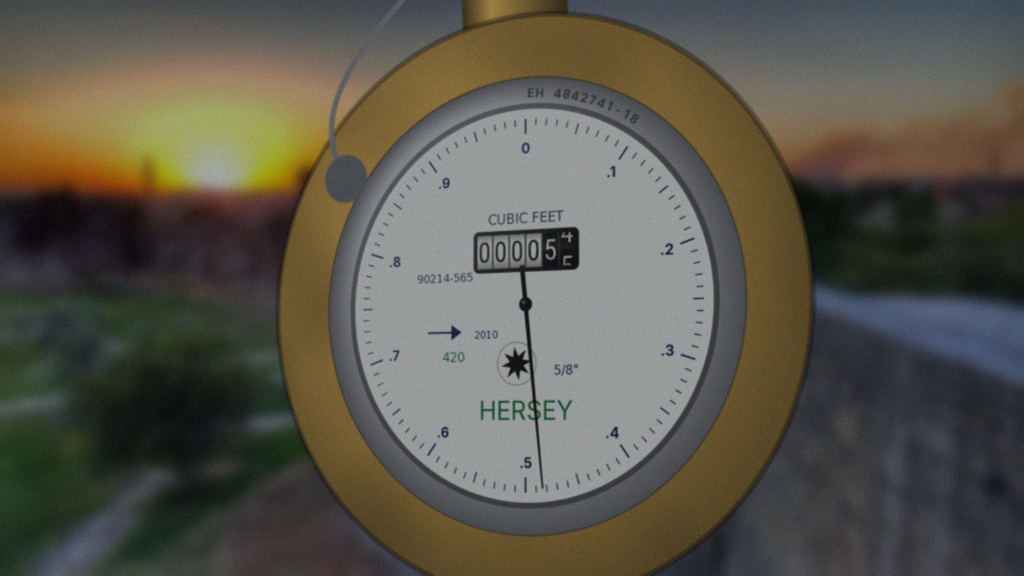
{"value": 54.48, "unit": "ft³"}
